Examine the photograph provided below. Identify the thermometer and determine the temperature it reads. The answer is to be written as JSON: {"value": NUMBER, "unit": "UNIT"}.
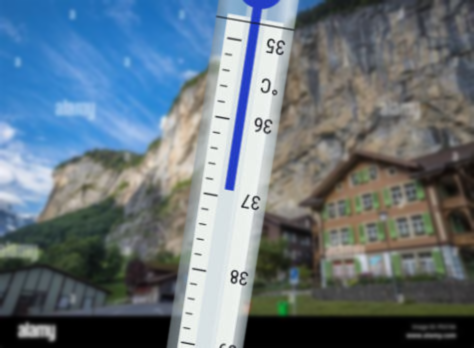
{"value": 36.9, "unit": "°C"}
